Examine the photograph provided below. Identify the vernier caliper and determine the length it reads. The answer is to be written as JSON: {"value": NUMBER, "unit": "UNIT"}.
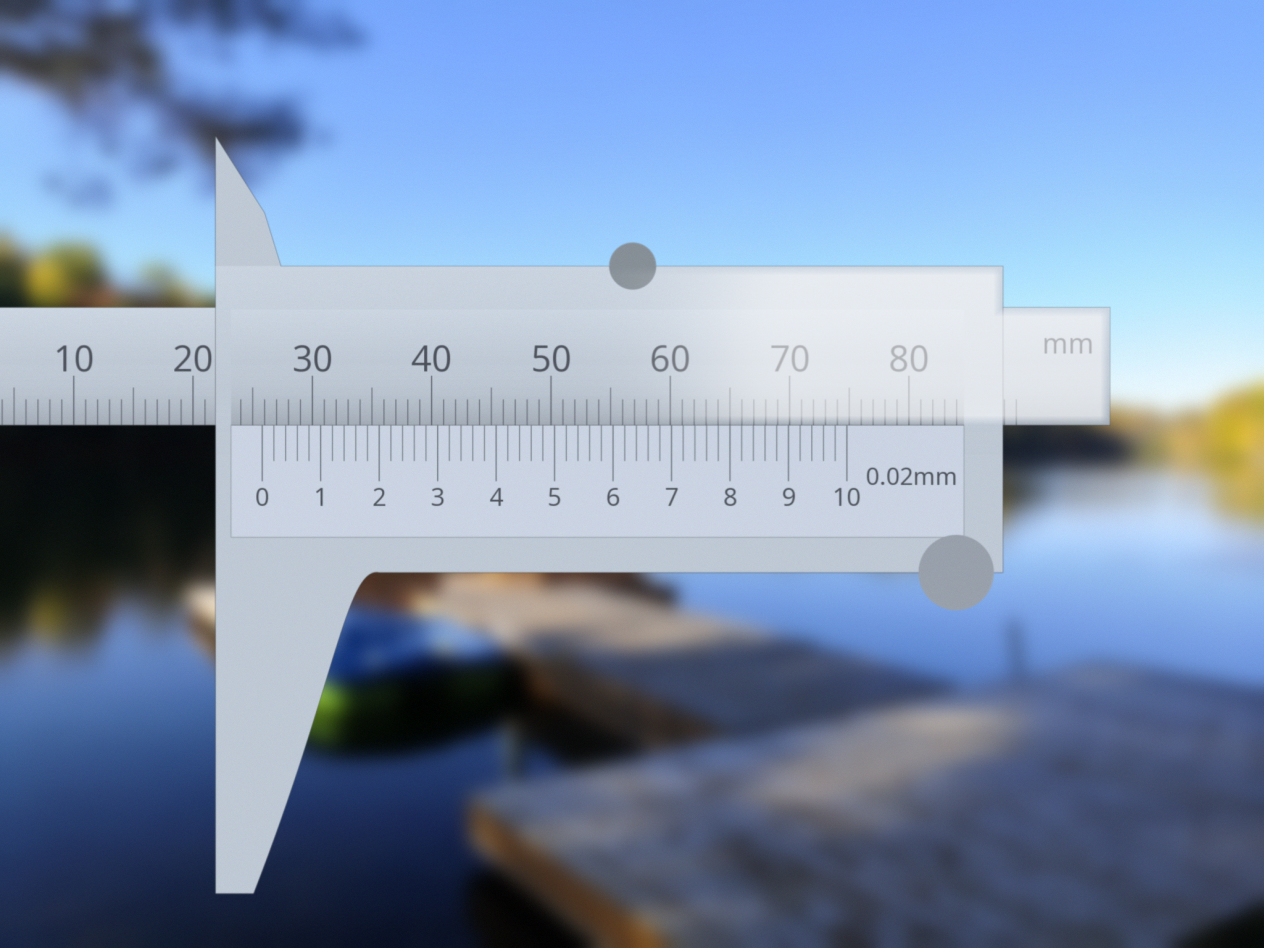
{"value": 25.8, "unit": "mm"}
